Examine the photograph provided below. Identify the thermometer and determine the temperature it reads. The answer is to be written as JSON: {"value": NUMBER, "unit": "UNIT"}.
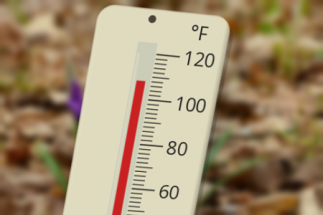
{"value": 108, "unit": "°F"}
